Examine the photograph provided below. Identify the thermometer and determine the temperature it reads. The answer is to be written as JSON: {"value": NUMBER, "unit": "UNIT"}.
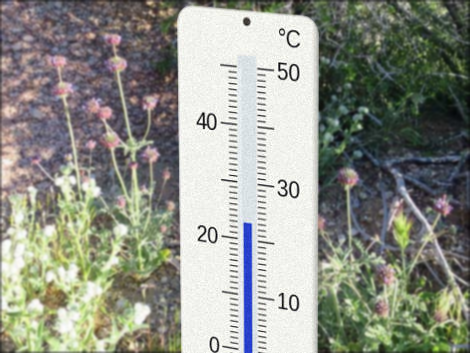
{"value": 23, "unit": "°C"}
